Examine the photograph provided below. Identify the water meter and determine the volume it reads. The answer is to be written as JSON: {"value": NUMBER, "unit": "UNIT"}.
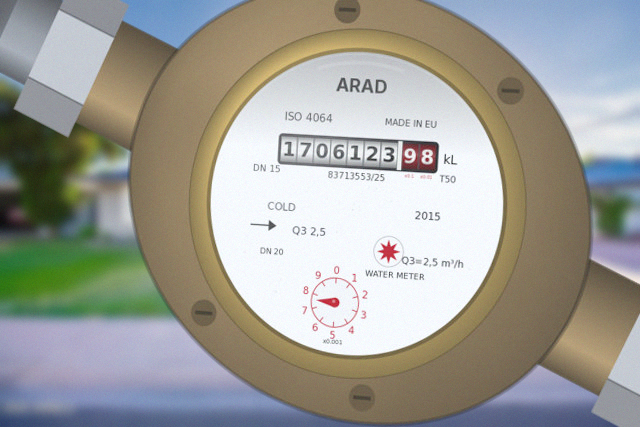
{"value": 1706123.987, "unit": "kL"}
